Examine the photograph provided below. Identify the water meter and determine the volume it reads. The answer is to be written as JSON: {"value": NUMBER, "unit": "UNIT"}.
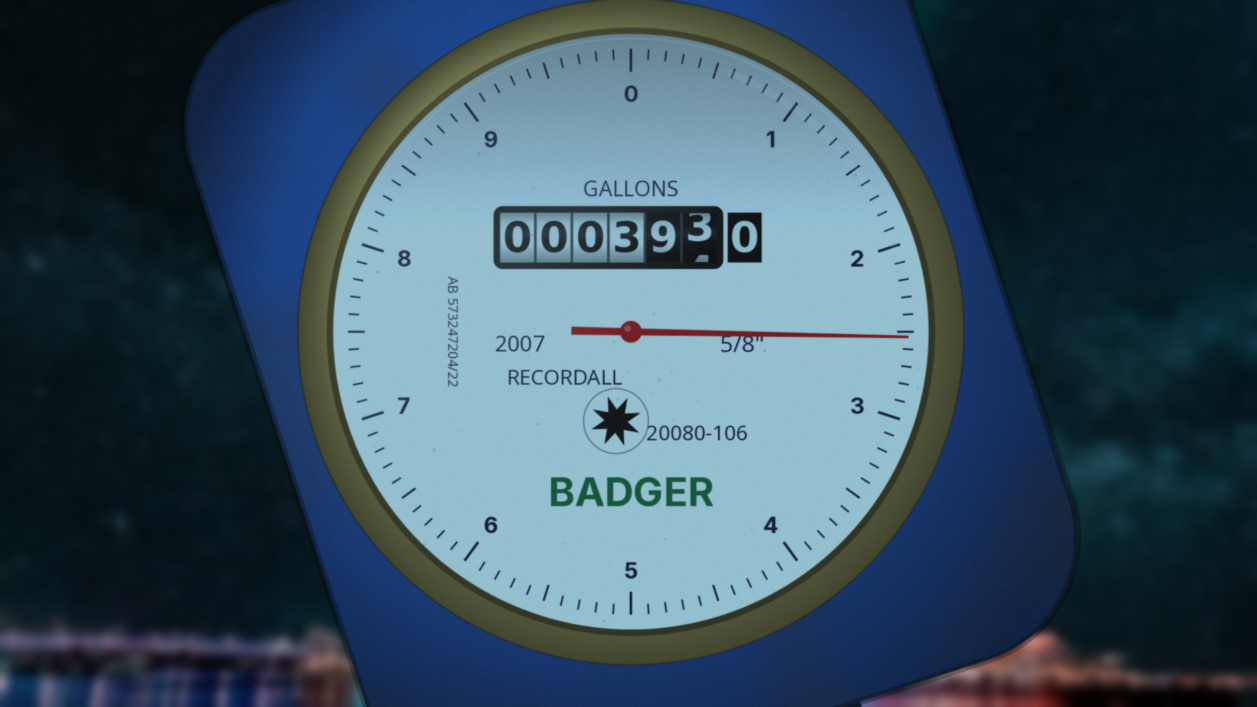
{"value": 3932.5, "unit": "gal"}
